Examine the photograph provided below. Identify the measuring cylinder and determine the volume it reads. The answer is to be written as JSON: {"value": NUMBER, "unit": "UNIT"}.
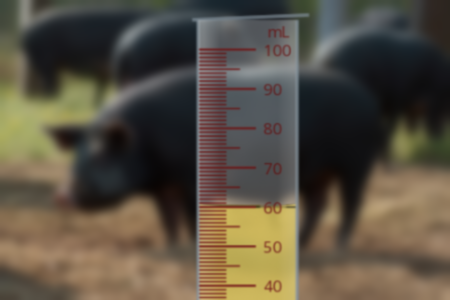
{"value": 60, "unit": "mL"}
